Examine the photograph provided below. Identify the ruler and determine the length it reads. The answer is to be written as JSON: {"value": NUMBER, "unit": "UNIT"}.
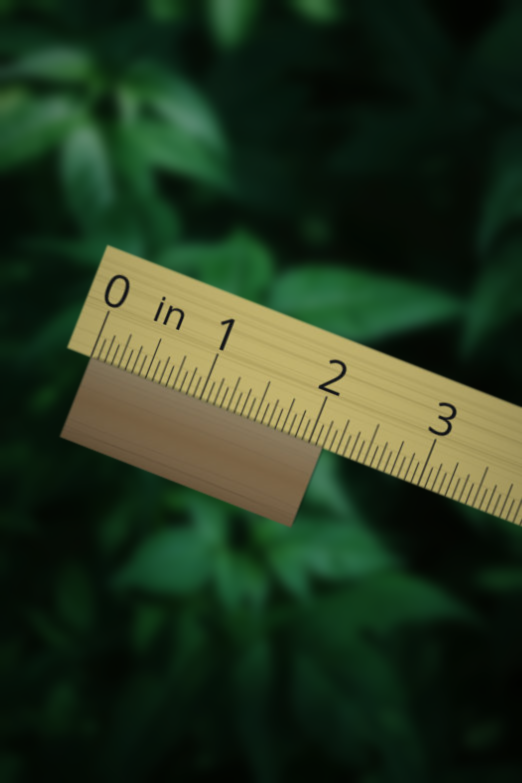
{"value": 2.125, "unit": "in"}
